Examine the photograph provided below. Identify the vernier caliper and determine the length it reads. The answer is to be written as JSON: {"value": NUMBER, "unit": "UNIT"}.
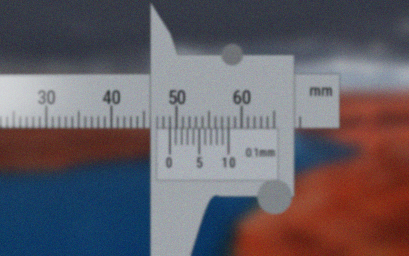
{"value": 49.0, "unit": "mm"}
